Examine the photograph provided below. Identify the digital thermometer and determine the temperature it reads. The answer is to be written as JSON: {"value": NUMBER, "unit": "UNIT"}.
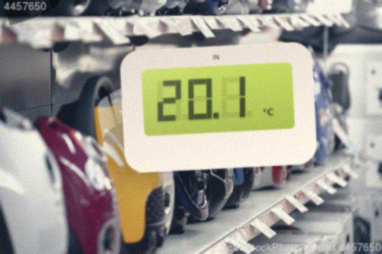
{"value": 20.1, "unit": "°C"}
